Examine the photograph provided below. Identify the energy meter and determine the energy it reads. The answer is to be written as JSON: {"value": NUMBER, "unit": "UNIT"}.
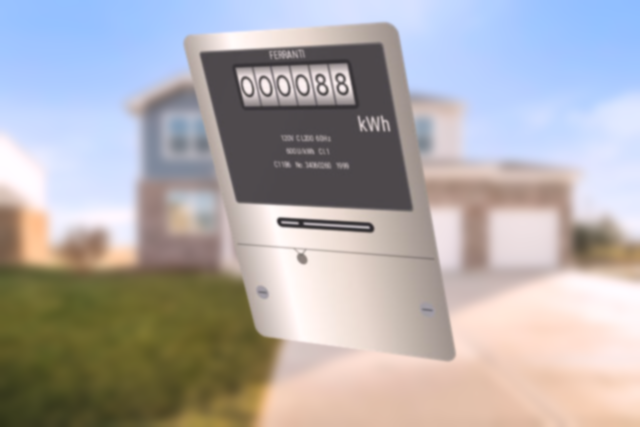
{"value": 88, "unit": "kWh"}
